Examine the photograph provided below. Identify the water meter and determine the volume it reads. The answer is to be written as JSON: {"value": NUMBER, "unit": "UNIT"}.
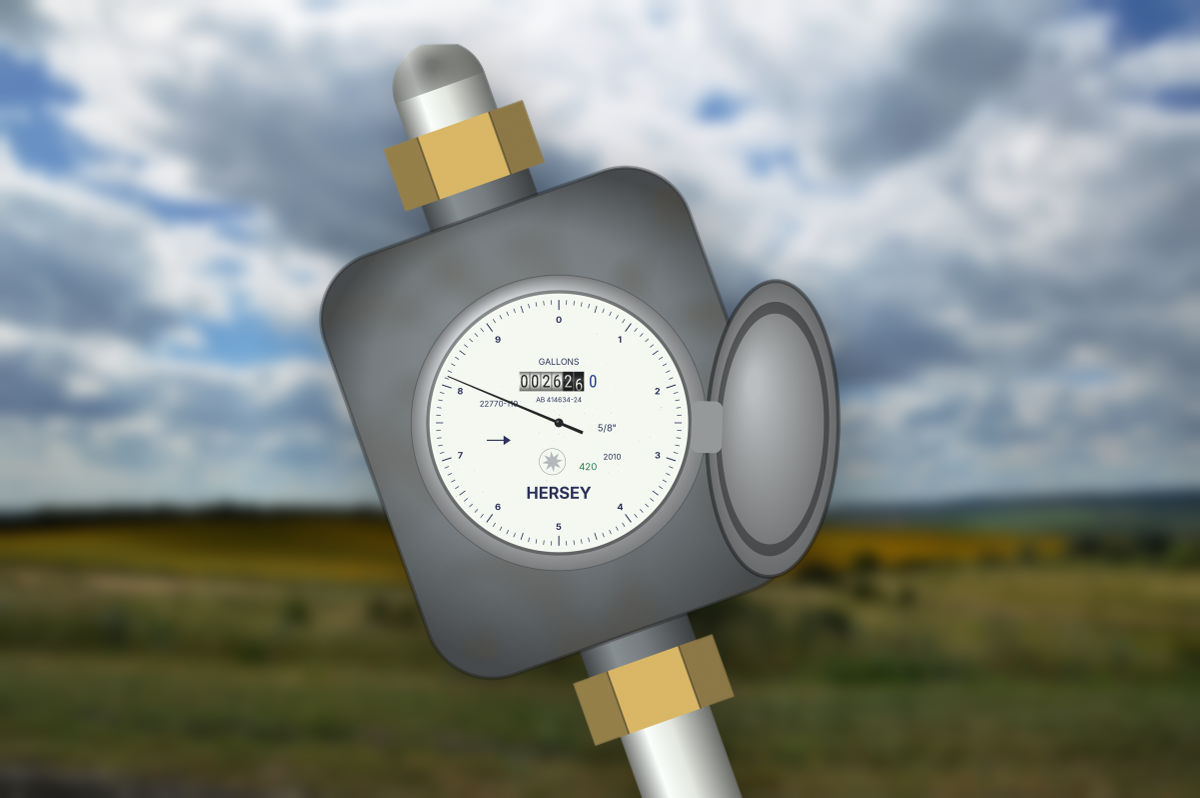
{"value": 26258.1, "unit": "gal"}
